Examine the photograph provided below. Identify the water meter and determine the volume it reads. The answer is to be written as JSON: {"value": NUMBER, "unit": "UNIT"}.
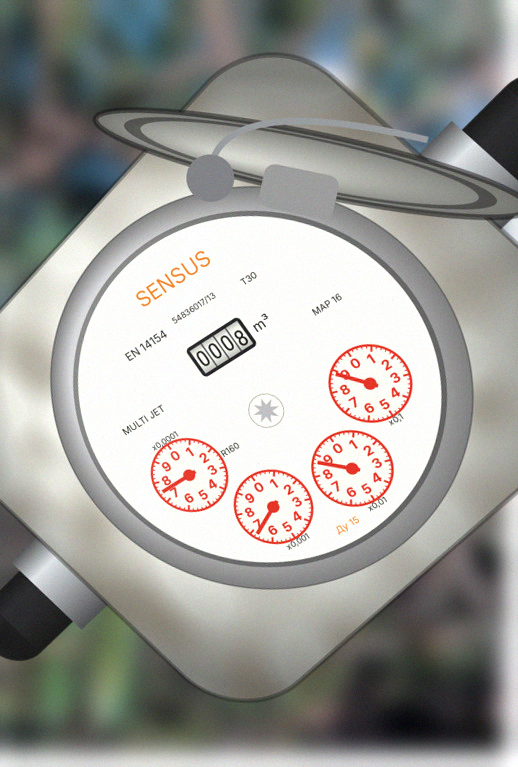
{"value": 7.8867, "unit": "m³"}
